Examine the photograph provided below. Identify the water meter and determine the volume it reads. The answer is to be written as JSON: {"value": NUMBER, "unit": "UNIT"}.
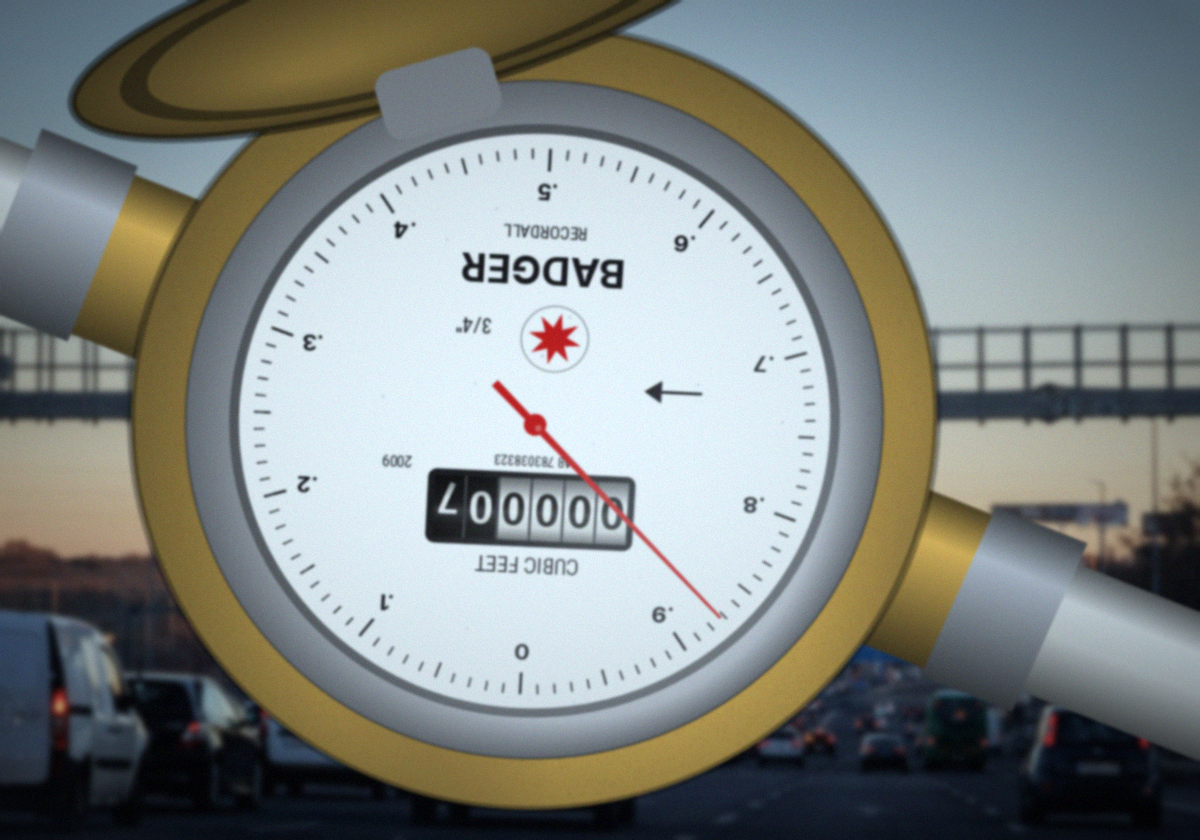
{"value": 6.87, "unit": "ft³"}
